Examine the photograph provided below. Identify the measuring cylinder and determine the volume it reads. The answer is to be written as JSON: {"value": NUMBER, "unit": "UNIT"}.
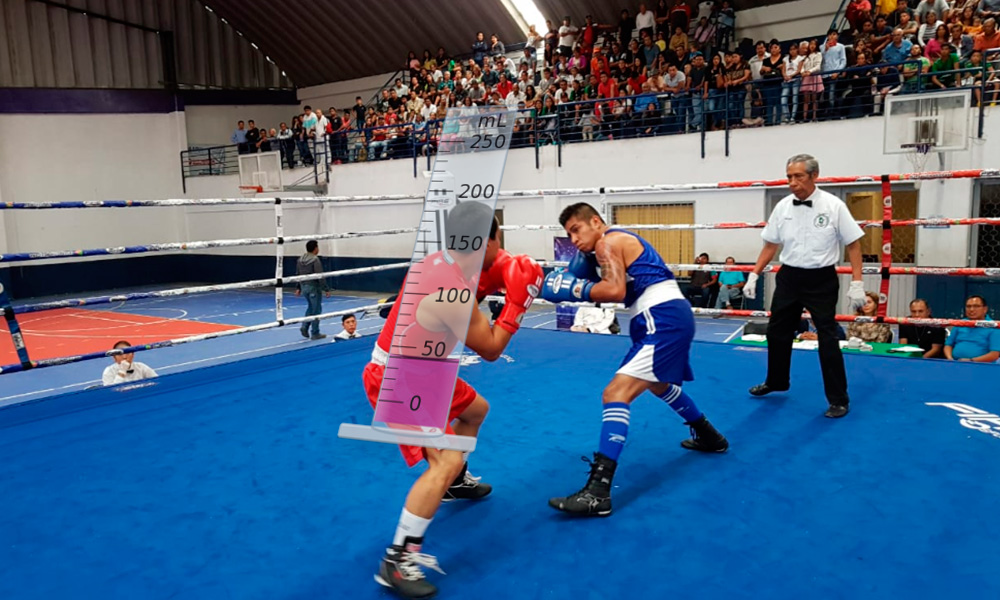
{"value": 40, "unit": "mL"}
